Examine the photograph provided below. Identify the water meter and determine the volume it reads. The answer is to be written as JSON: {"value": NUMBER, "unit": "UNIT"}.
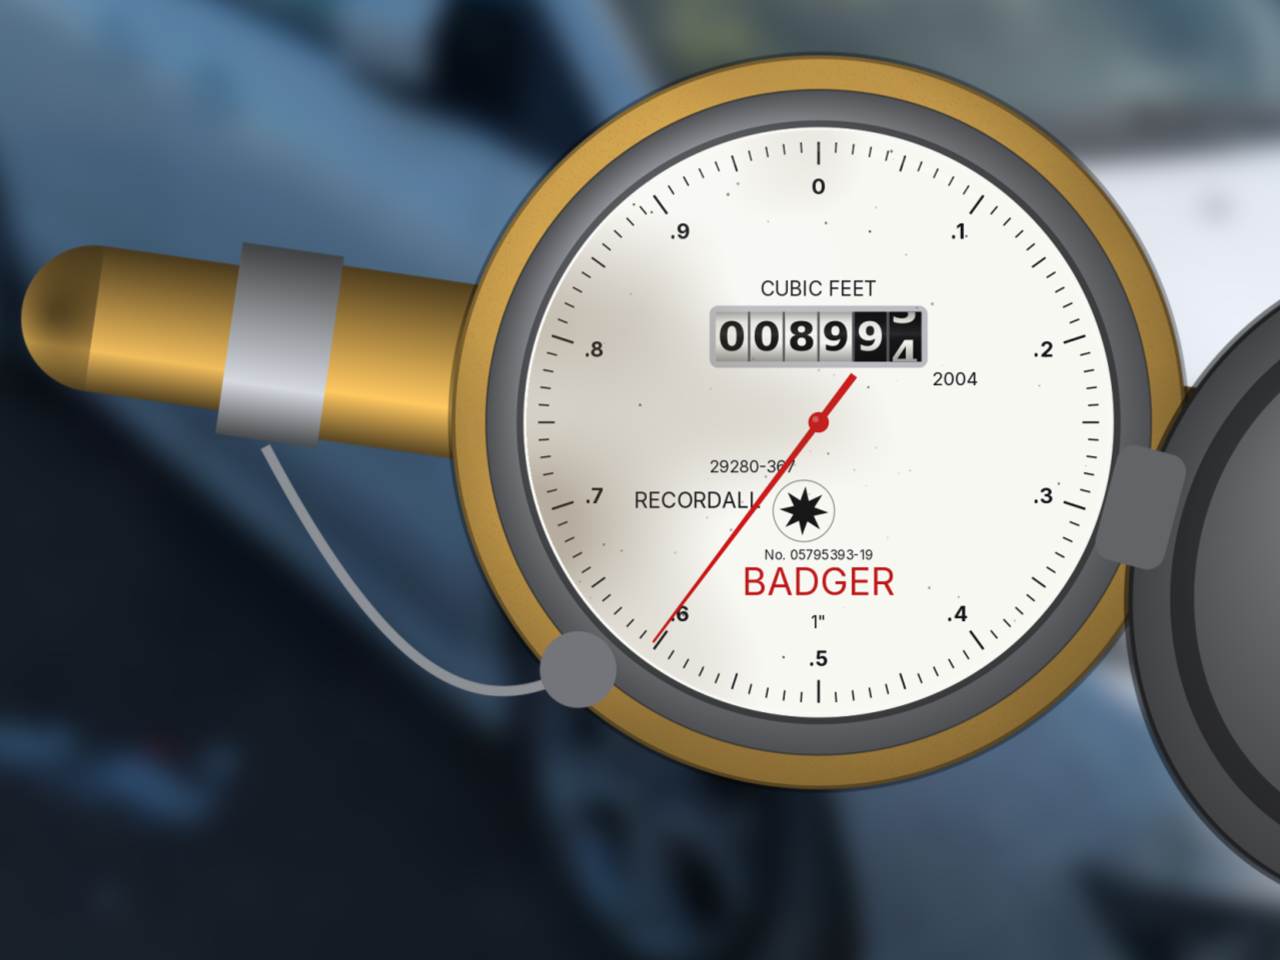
{"value": 8993.60, "unit": "ft³"}
